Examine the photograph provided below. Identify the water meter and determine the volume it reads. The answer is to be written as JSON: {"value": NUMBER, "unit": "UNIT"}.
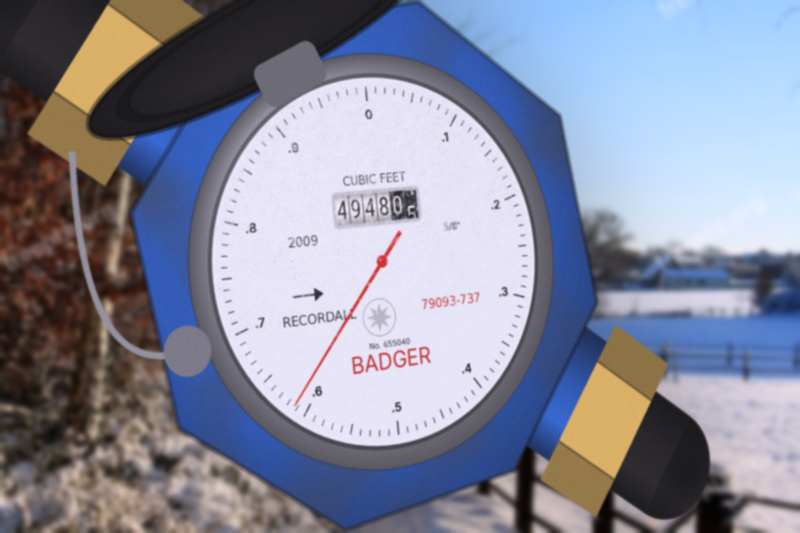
{"value": 494804.61, "unit": "ft³"}
